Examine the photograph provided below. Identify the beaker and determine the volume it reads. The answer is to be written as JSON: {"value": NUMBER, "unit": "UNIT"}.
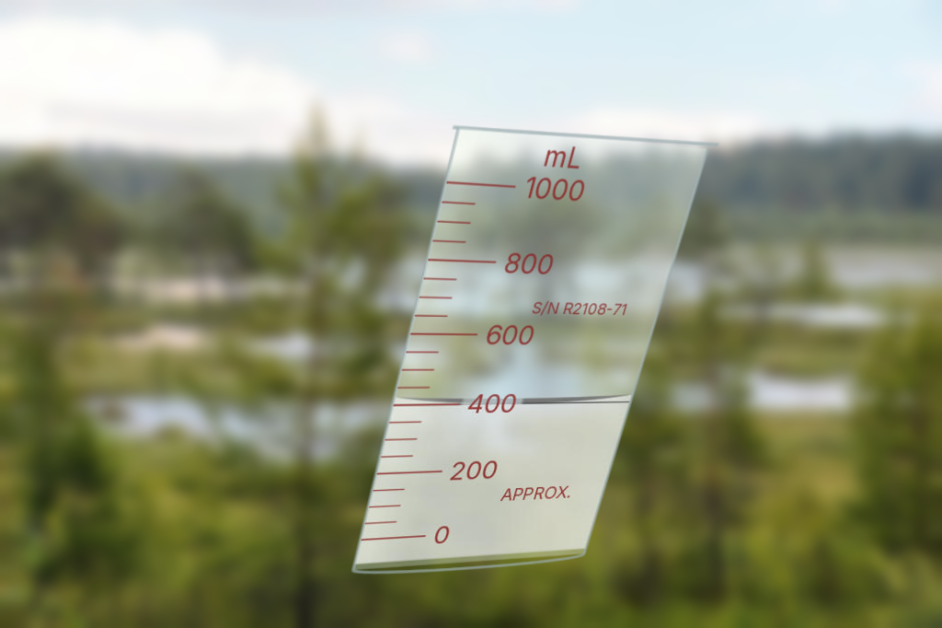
{"value": 400, "unit": "mL"}
